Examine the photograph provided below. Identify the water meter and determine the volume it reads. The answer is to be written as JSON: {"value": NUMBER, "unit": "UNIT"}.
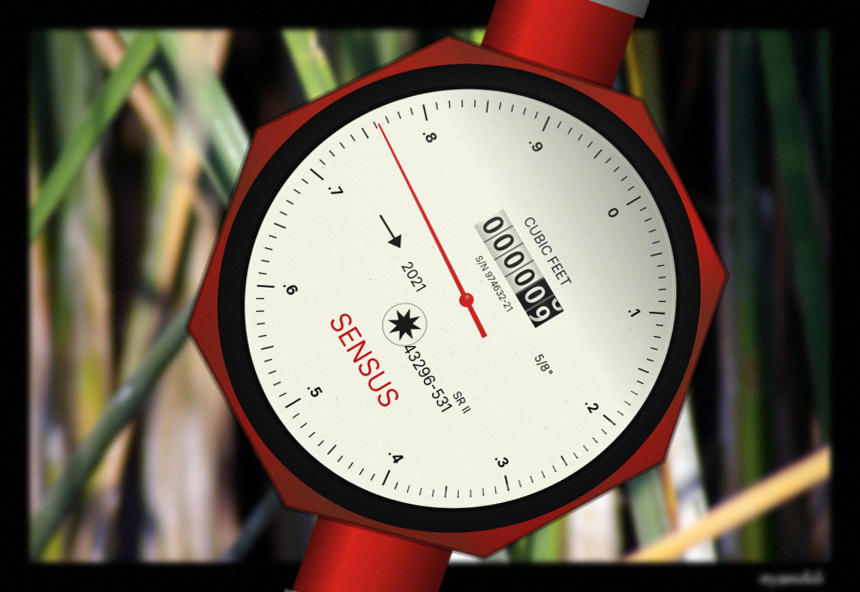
{"value": 8.76, "unit": "ft³"}
